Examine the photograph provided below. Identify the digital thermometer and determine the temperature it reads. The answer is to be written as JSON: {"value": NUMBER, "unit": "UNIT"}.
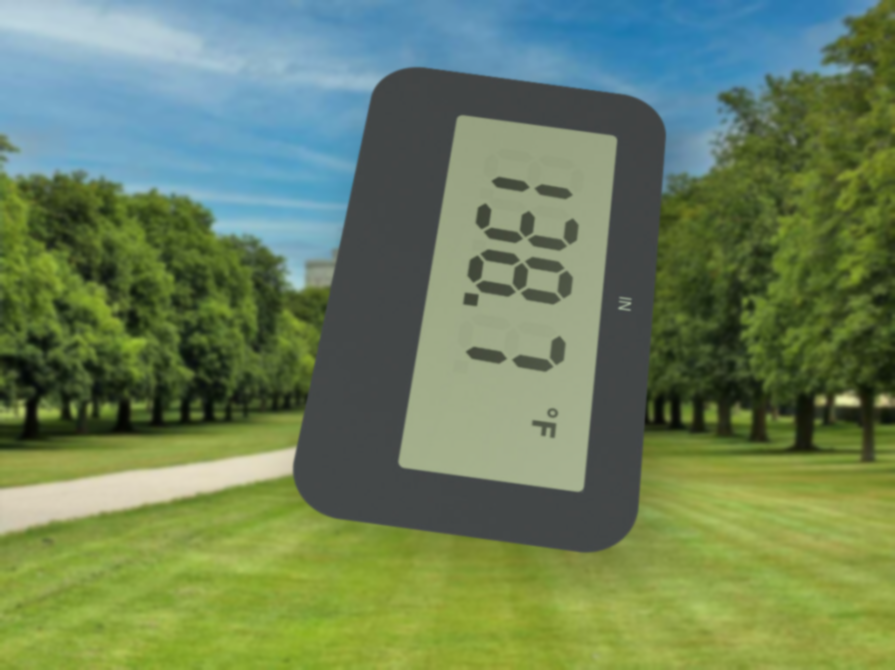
{"value": 138.7, "unit": "°F"}
